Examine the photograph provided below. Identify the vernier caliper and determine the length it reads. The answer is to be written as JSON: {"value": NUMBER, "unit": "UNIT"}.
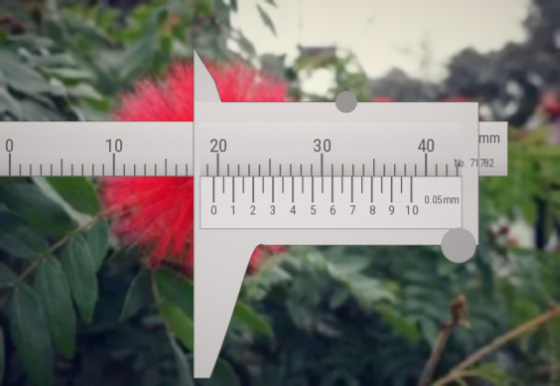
{"value": 19.6, "unit": "mm"}
